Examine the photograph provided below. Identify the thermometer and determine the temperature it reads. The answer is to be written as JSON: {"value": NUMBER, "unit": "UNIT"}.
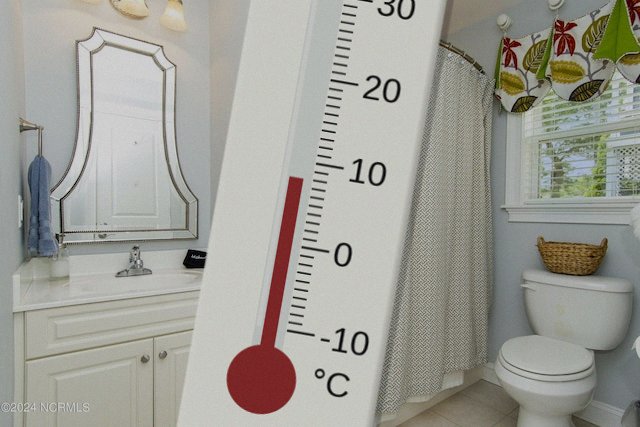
{"value": 8, "unit": "°C"}
